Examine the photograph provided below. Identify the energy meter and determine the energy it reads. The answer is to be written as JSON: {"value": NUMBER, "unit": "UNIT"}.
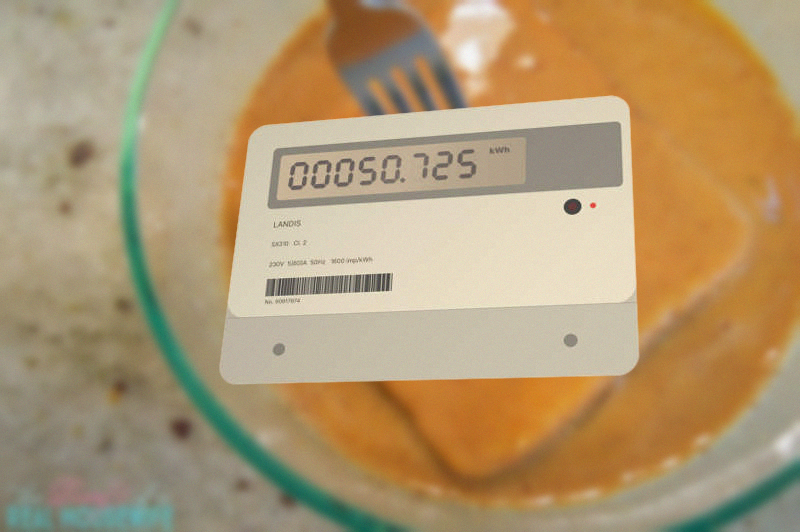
{"value": 50.725, "unit": "kWh"}
